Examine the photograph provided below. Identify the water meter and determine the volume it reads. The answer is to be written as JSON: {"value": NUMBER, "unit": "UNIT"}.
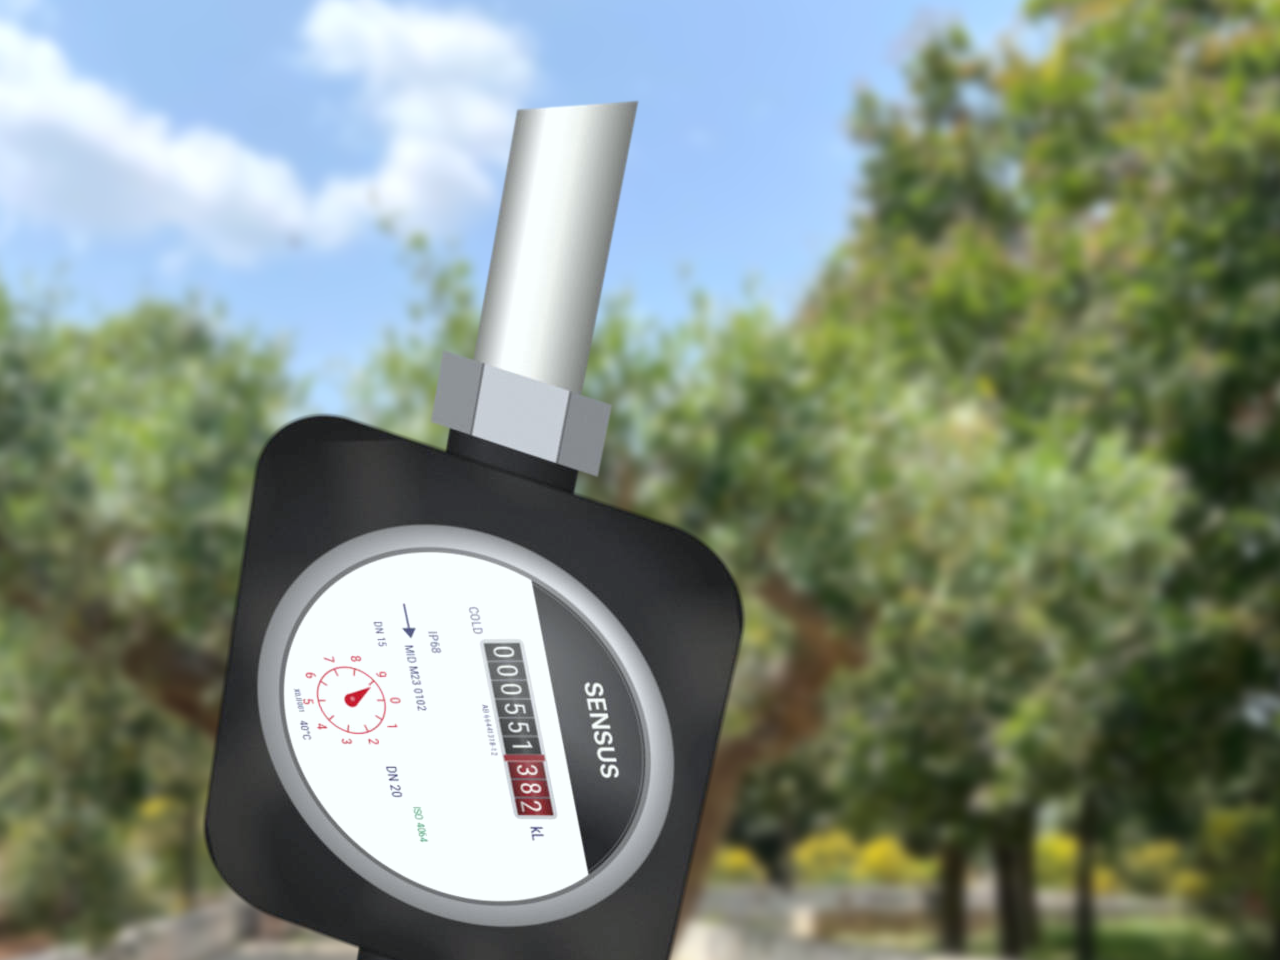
{"value": 551.3819, "unit": "kL"}
